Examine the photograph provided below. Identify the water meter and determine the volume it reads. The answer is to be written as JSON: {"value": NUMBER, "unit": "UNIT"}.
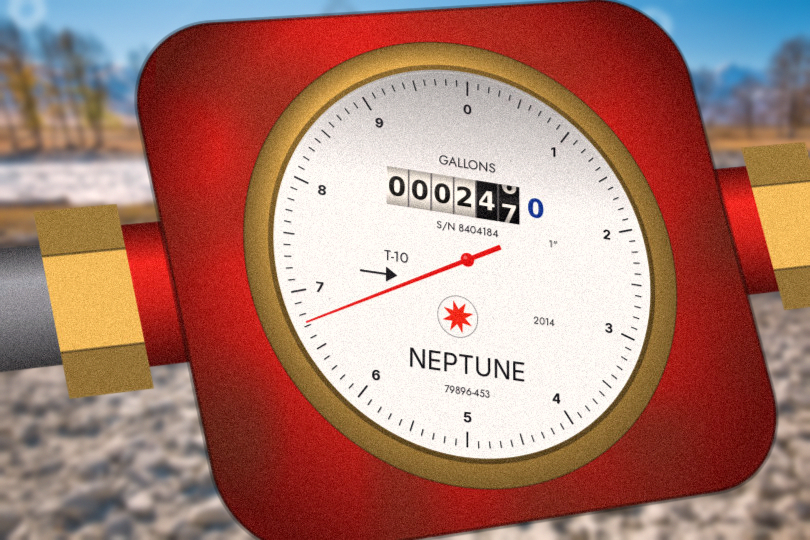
{"value": 2466.7, "unit": "gal"}
